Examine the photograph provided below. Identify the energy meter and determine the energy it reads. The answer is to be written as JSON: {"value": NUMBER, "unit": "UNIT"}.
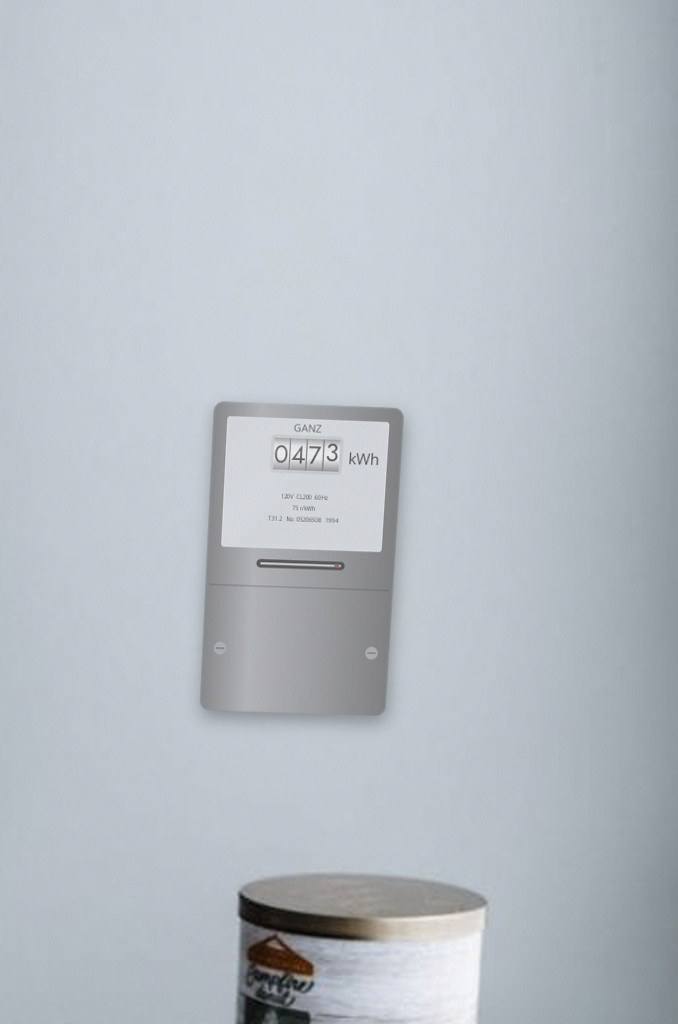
{"value": 473, "unit": "kWh"}
